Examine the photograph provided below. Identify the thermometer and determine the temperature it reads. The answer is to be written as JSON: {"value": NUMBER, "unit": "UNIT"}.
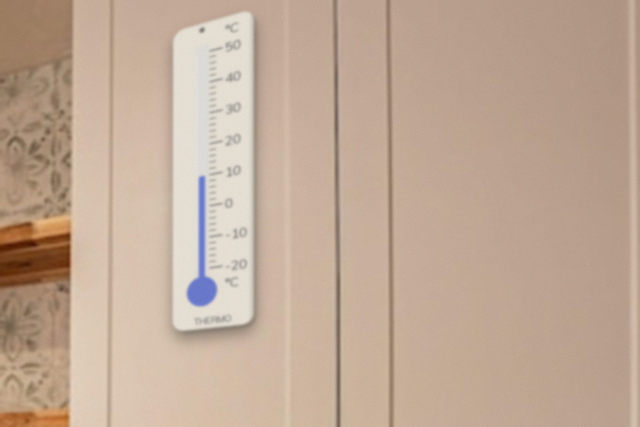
{"value": 10, "unit": "°C"}
